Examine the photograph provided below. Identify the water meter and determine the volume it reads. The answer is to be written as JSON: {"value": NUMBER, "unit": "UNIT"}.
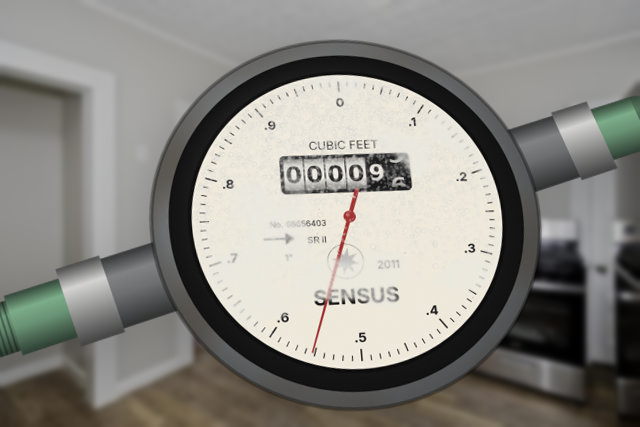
{"value": 95.55, "unit": "ft³"}
